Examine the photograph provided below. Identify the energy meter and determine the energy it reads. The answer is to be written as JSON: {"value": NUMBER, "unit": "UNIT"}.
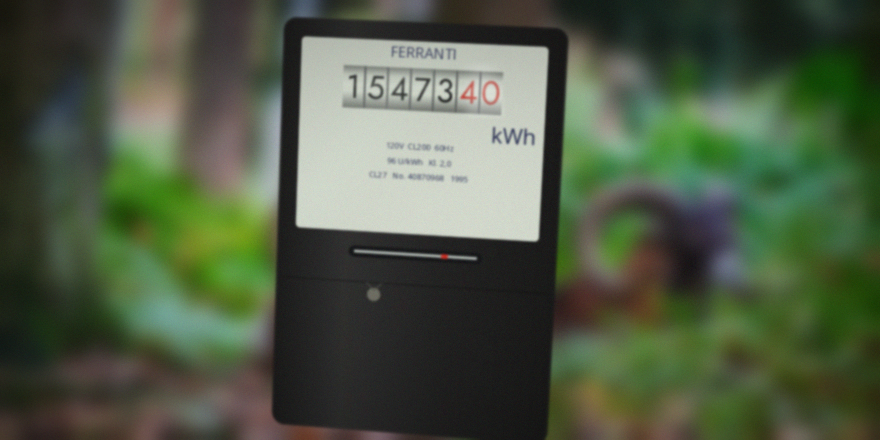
{"value": 15473.40, "unit": "kWh"}
